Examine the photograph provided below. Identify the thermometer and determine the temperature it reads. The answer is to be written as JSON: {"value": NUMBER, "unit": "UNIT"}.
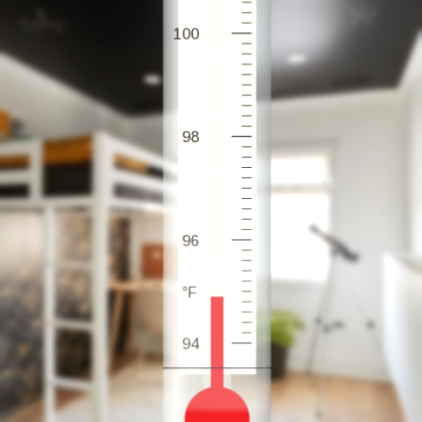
{"value": 94.9, "unit": "°F"}
